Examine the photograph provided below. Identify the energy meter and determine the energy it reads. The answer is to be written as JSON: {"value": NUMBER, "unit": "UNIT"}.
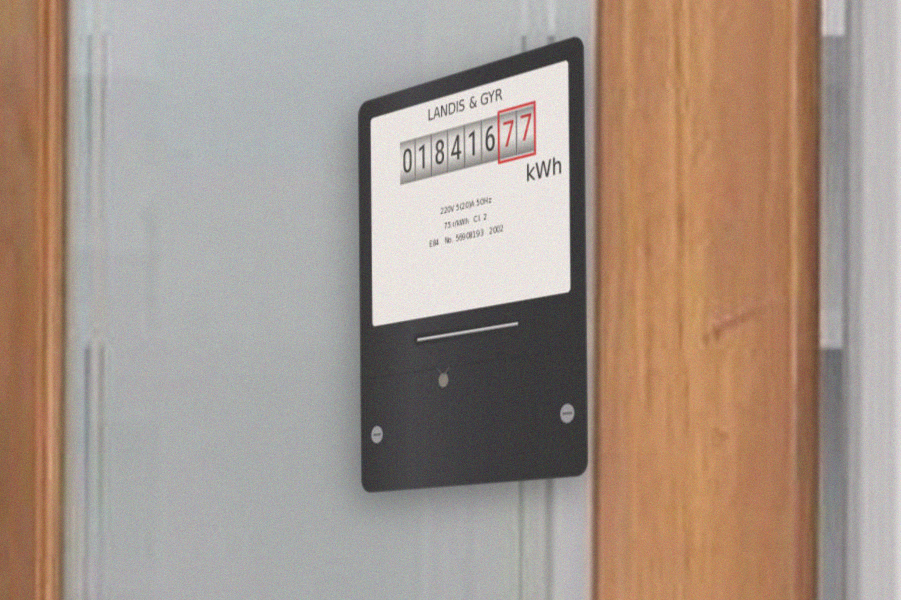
{"value": 18416.77, "unit": "kWh"}
